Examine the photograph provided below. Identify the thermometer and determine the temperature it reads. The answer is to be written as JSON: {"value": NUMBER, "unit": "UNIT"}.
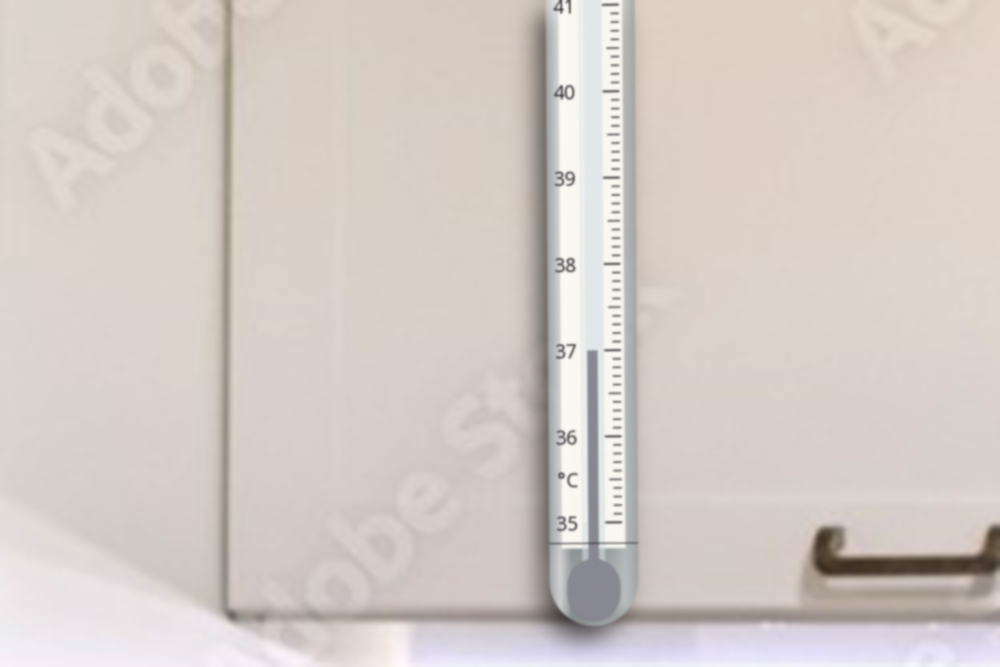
{"value": 37, "unit": "°C"}
